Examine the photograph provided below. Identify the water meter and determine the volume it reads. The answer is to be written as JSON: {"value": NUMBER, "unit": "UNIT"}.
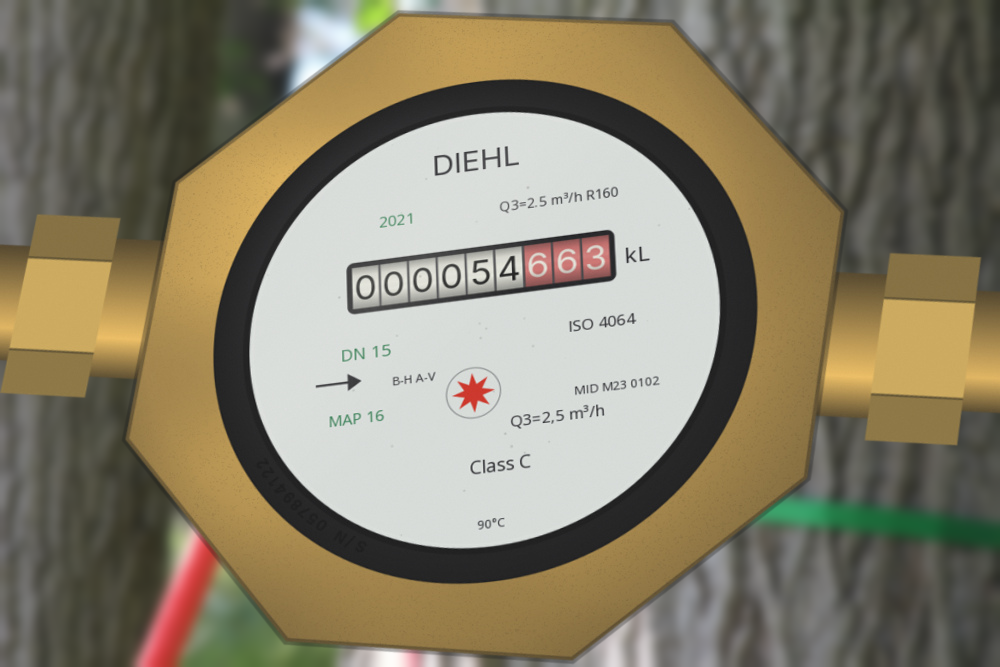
{"value": 54.663, "unit": "kL"}
